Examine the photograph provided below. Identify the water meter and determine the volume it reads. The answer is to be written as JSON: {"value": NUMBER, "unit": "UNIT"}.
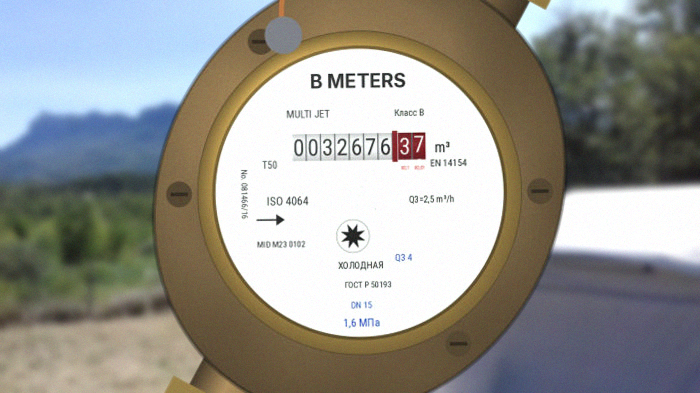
{"value": 32676.37, "unit": "m³"}
